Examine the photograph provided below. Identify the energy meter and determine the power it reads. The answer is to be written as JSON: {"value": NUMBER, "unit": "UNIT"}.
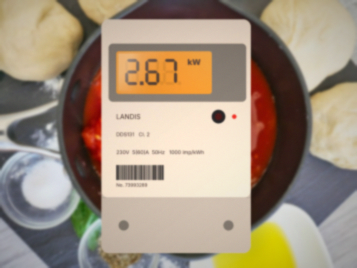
{"value": 2.67, "unit": "kW"}
